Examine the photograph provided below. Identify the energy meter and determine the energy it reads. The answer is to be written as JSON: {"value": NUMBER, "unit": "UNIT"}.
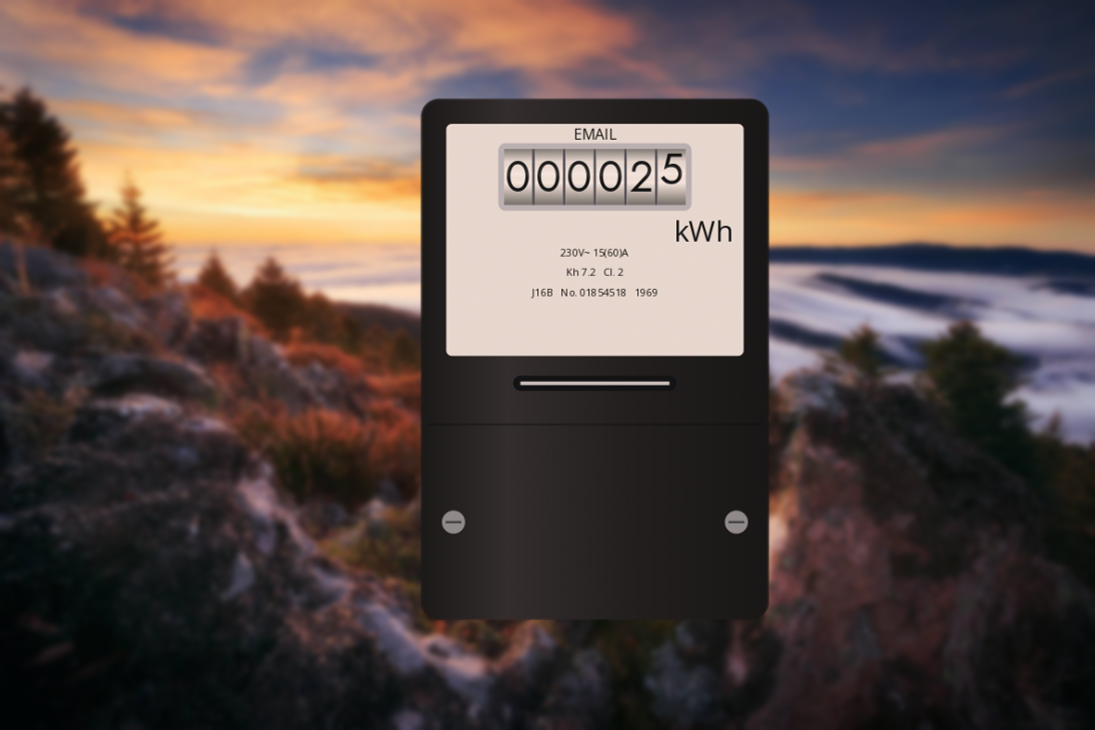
{"value": 25, "unit": "kWh"}
